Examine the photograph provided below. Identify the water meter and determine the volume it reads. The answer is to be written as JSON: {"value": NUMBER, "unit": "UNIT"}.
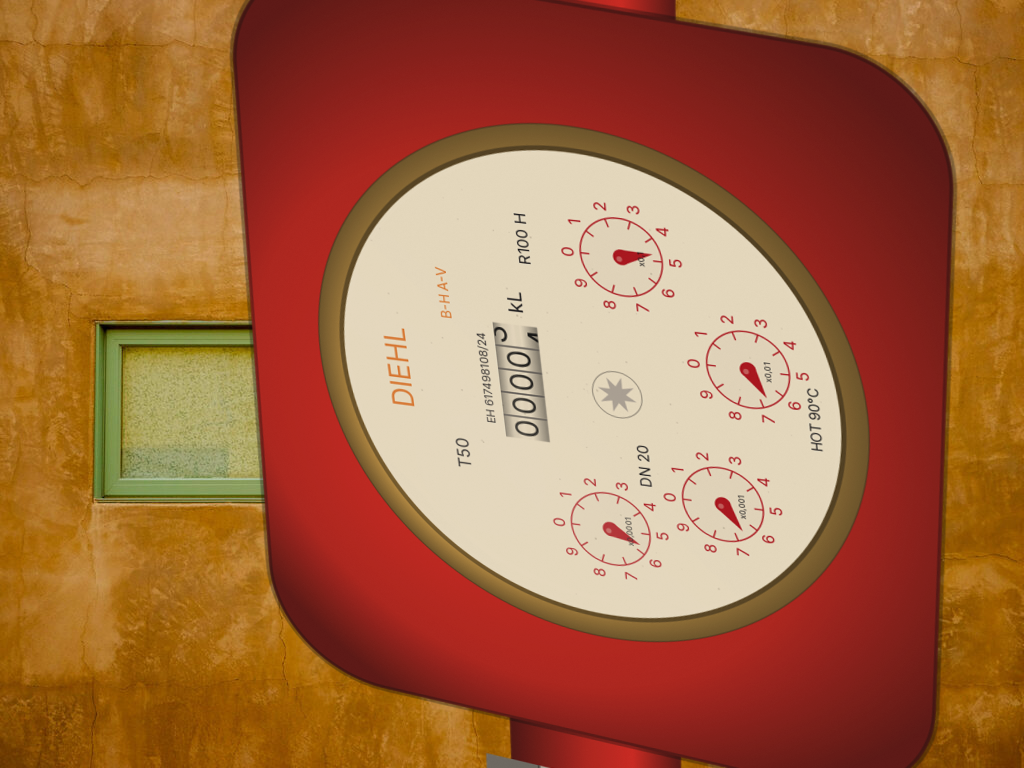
{"value": 3.4665, "unit": "kL"}
